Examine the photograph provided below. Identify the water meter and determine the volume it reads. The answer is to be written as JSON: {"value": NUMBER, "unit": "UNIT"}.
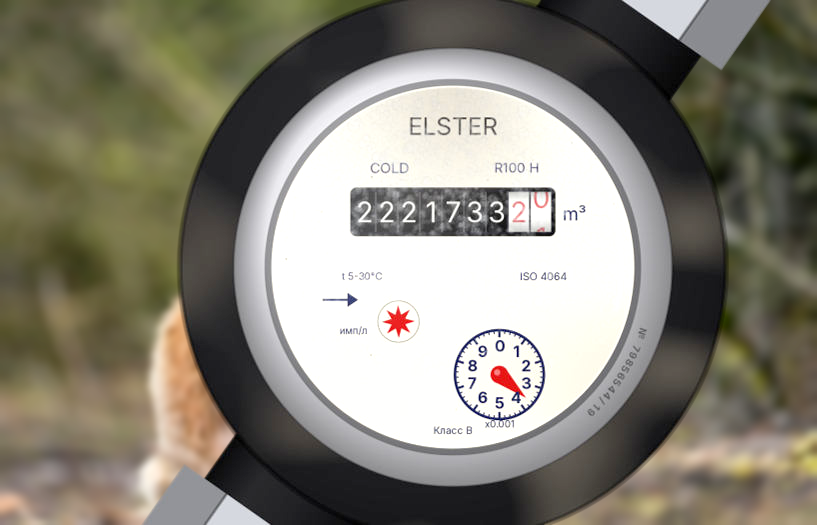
{"value": 2221733.203, "unit": "m³"}
